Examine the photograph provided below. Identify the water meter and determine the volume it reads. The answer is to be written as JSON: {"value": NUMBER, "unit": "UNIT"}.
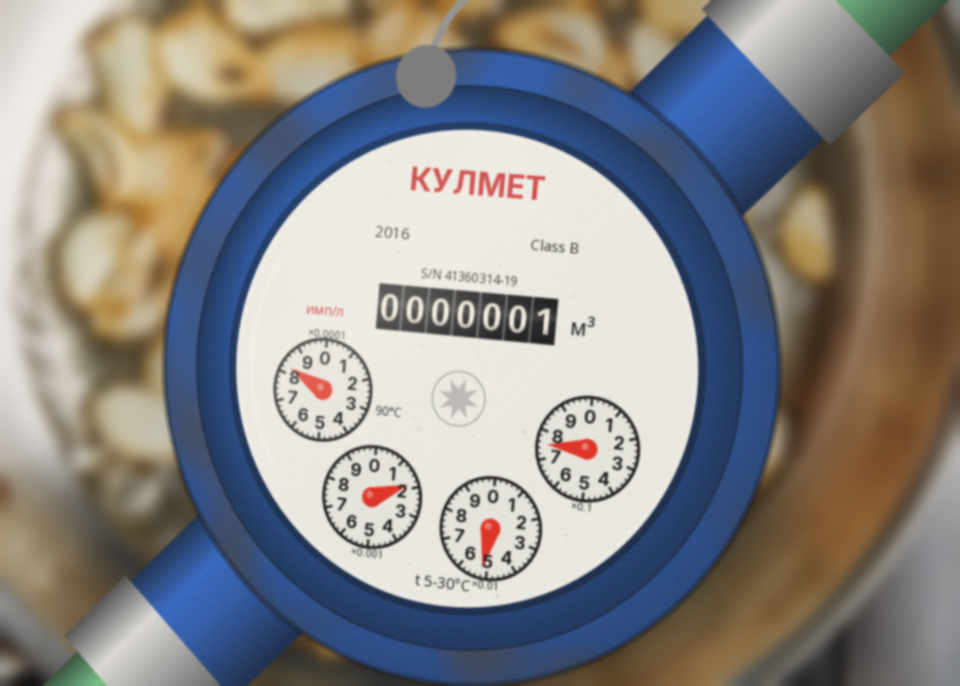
{"value": 1.7518, "unit": "m³"}
